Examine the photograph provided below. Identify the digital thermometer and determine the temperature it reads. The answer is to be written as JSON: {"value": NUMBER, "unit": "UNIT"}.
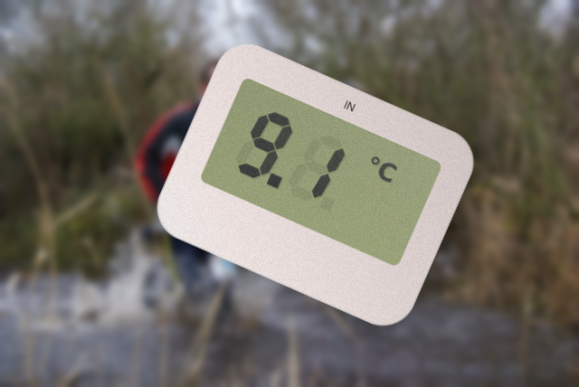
{"value": 9.1, "unit": "°C"}
